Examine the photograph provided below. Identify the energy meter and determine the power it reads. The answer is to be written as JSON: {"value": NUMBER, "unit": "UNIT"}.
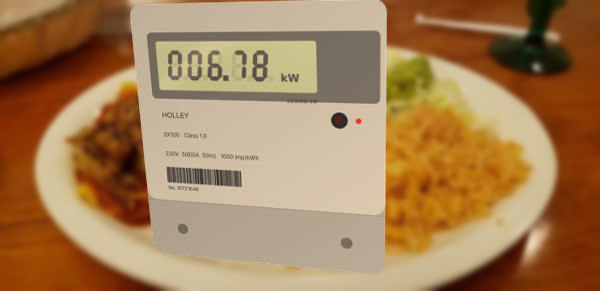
{"value": 6.78, "unit": "kW"}
